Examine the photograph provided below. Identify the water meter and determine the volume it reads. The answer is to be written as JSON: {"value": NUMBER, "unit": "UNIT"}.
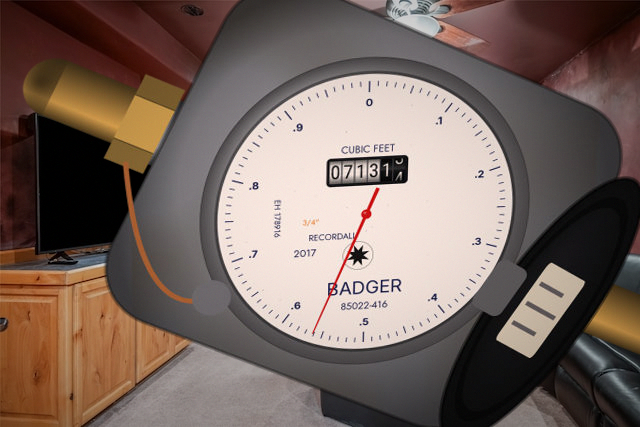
{"value": 71313.56, "unit": "ft³"}
